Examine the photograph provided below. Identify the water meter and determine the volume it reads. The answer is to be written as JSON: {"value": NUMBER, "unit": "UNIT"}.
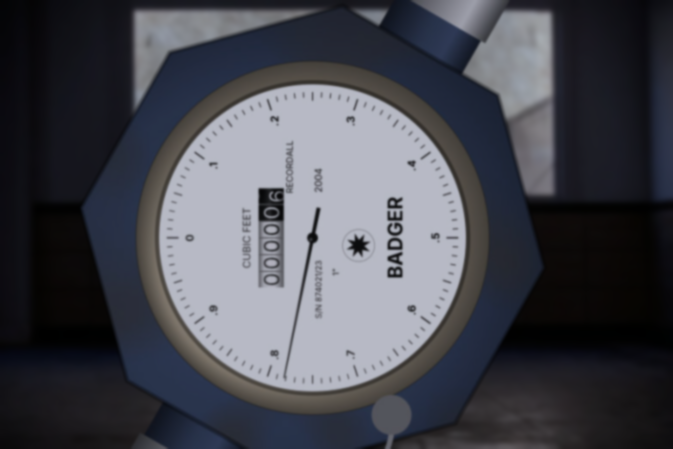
{"value": 5.78, "unit": "ft³"}
